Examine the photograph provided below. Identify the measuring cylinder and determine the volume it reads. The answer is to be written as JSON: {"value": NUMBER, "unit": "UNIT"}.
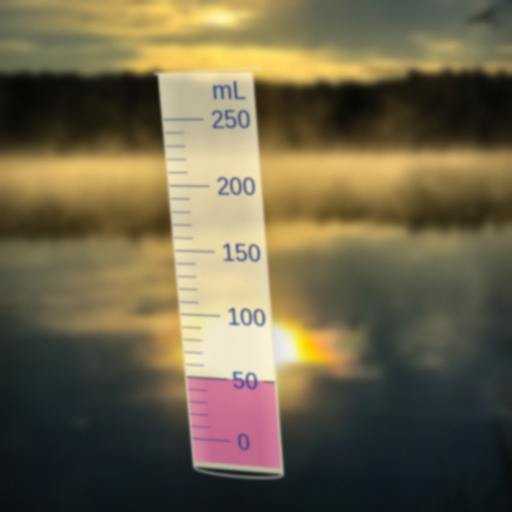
{"value": 50, "unit": "mL"}
